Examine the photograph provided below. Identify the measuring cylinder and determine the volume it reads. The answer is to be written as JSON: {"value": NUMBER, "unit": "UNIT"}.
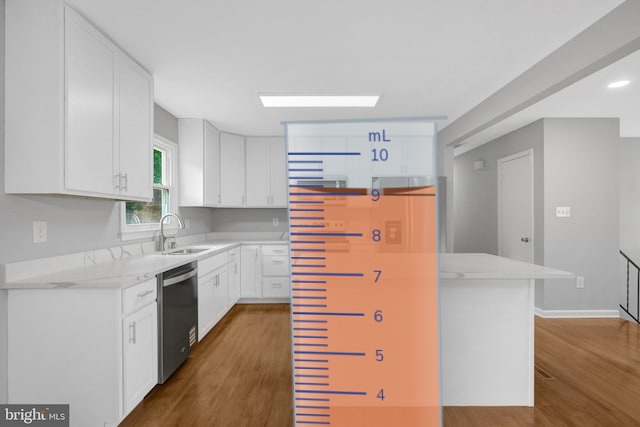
{"value": 9, "unit": "mL"}
